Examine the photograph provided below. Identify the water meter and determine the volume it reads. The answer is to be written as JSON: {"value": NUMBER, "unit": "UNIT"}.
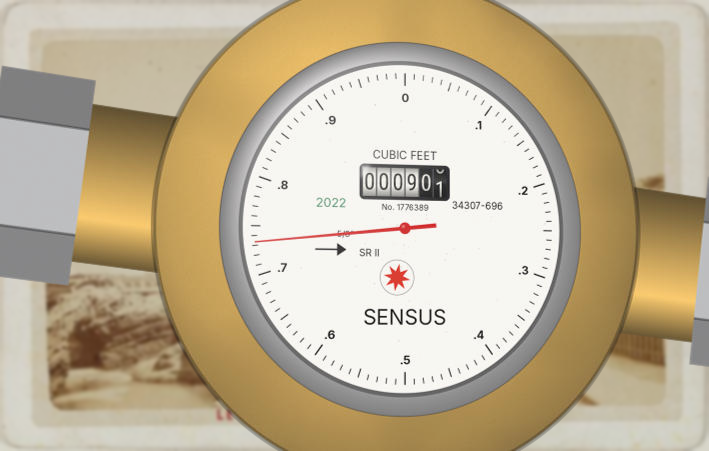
{"value": 900.73, "unit": "ft³"}
